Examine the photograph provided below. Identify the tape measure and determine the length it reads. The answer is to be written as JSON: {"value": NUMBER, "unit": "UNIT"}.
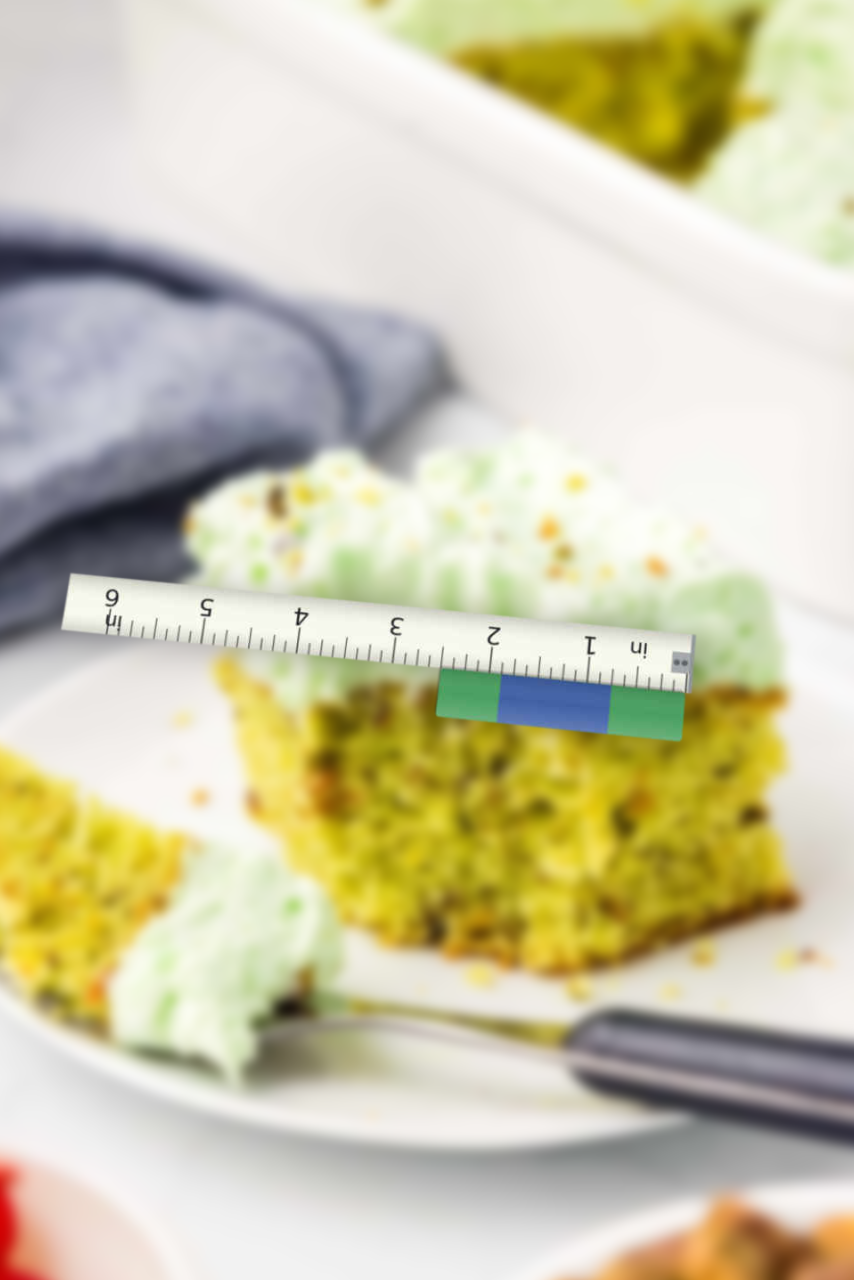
{"value": 2.5, "unit": "in"}
